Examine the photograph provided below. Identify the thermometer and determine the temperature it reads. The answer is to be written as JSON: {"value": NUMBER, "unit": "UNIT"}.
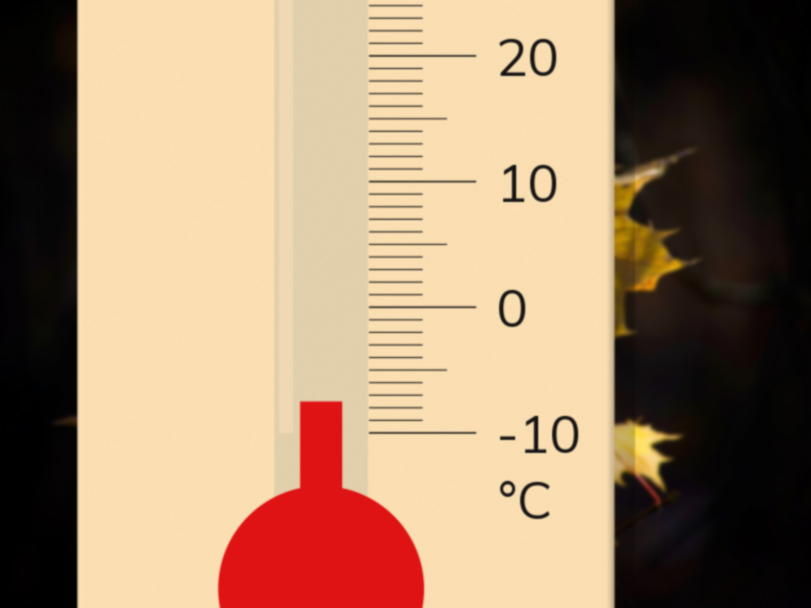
{"value": -7.5, "unit": "°C"}
